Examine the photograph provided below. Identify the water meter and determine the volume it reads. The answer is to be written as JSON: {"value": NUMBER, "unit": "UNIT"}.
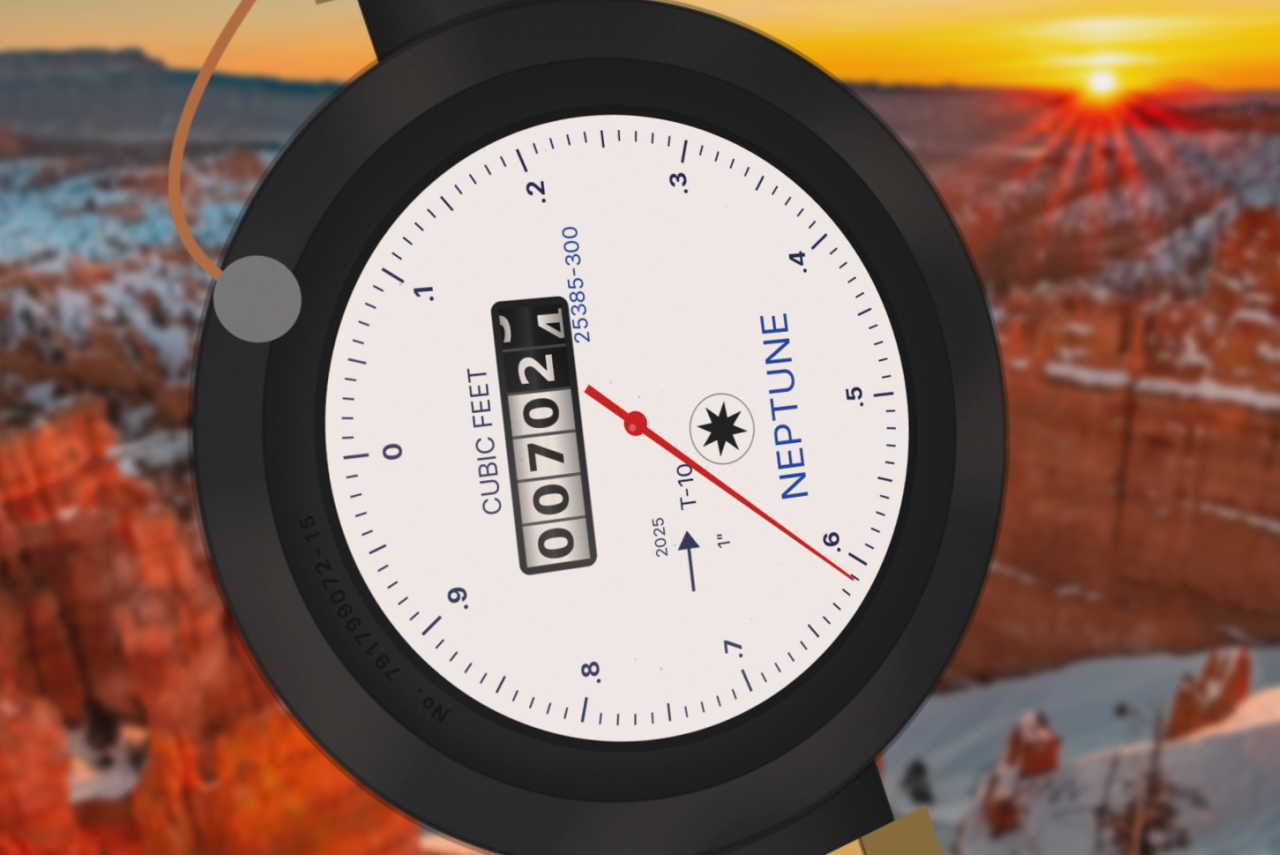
{"value": 7023.61, "unit": "ft³"}
